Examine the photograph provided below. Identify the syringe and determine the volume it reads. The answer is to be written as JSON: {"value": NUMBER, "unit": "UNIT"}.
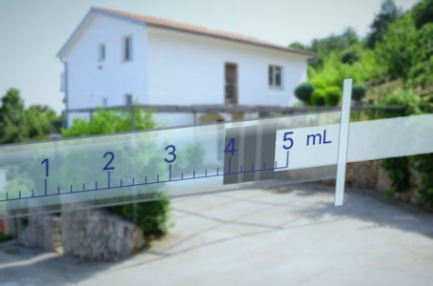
{"value": 3.9, "unit": "mL"}
